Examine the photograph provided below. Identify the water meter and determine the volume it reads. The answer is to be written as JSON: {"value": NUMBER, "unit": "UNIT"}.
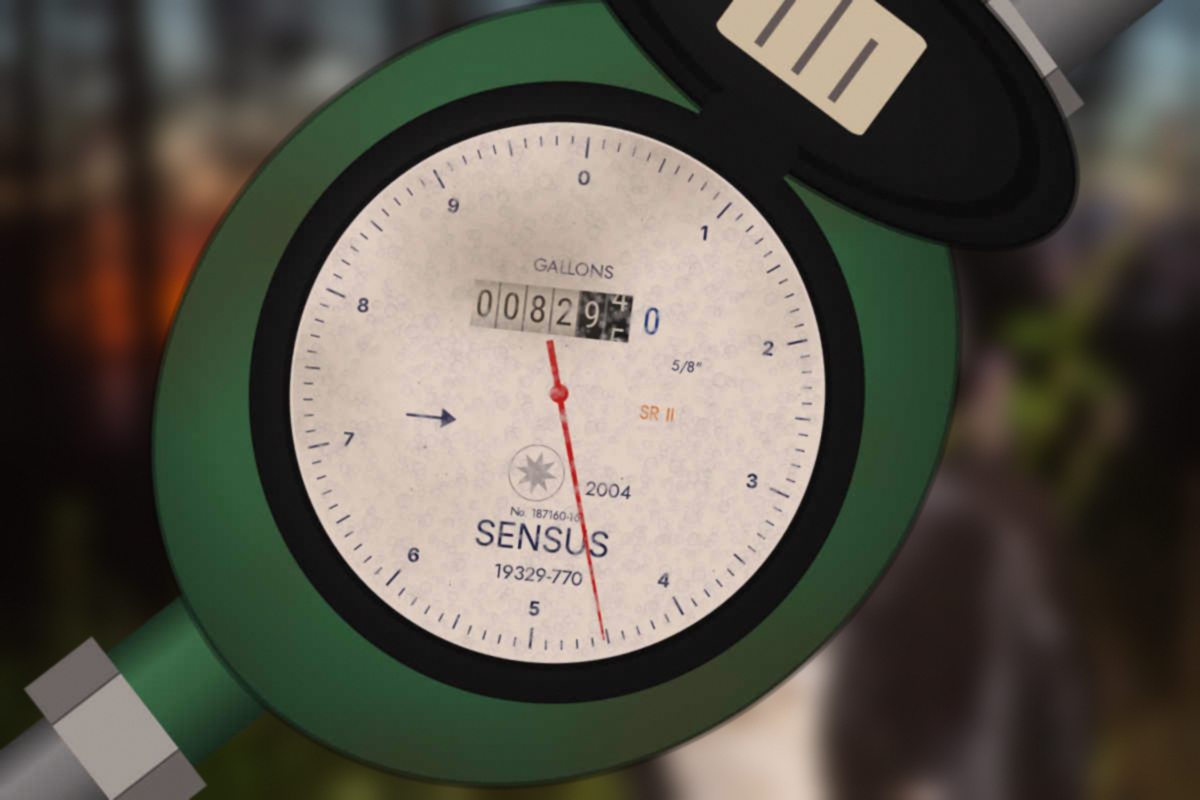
{"value": 82944.5, "unit": "gal"}
